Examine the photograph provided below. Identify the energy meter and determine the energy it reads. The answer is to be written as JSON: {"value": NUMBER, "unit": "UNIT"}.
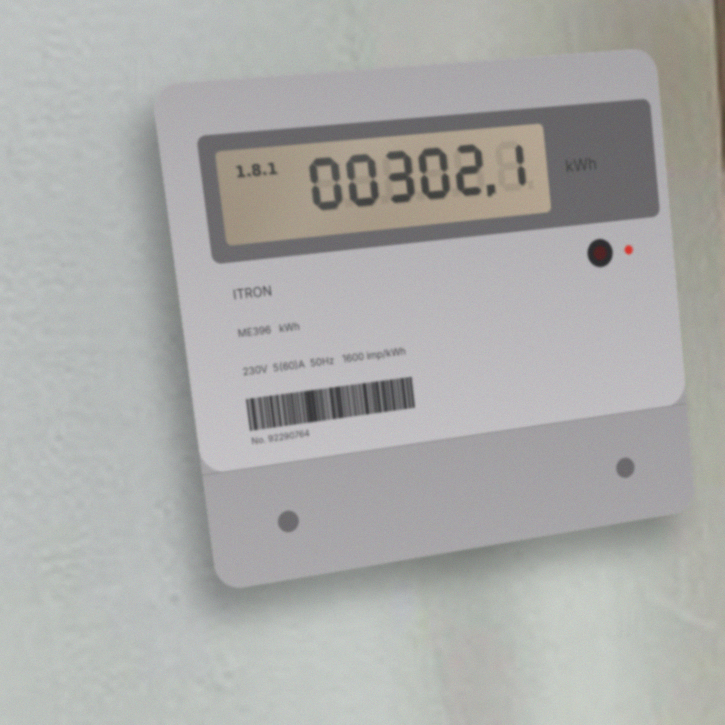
{"value": 302.1, "unit": "kWh"}
